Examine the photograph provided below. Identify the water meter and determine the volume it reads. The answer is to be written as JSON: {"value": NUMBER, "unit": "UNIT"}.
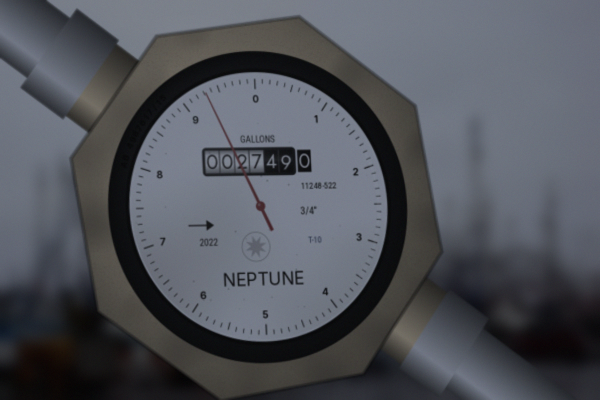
{"value": 27489.3, "unit": "gal"}
